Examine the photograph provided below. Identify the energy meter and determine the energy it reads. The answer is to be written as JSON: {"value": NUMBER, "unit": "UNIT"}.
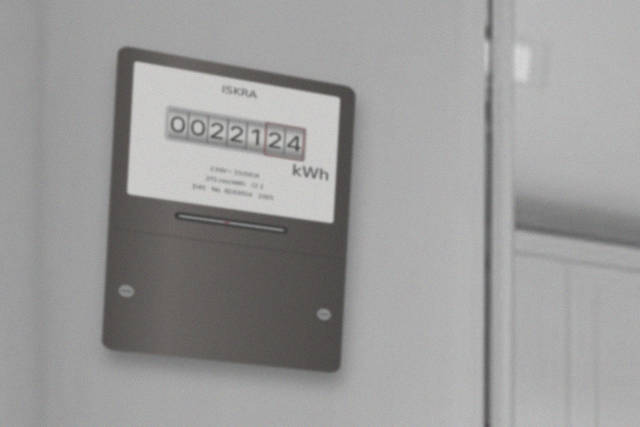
{"value": 221.24, "unit": "kWh"}
